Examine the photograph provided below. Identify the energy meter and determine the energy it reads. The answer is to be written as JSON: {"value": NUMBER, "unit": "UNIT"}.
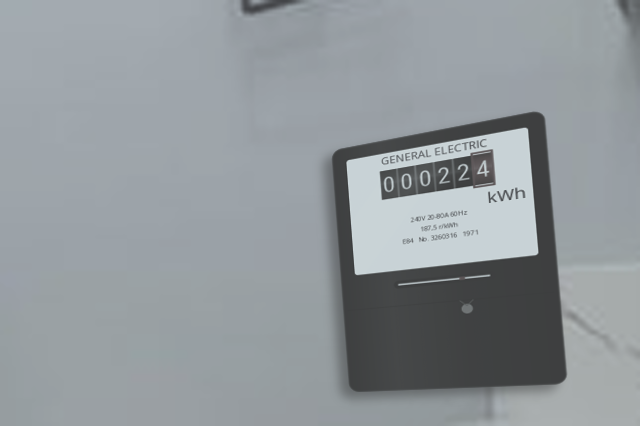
{"value": 22.4, "unit": "kWh"}
